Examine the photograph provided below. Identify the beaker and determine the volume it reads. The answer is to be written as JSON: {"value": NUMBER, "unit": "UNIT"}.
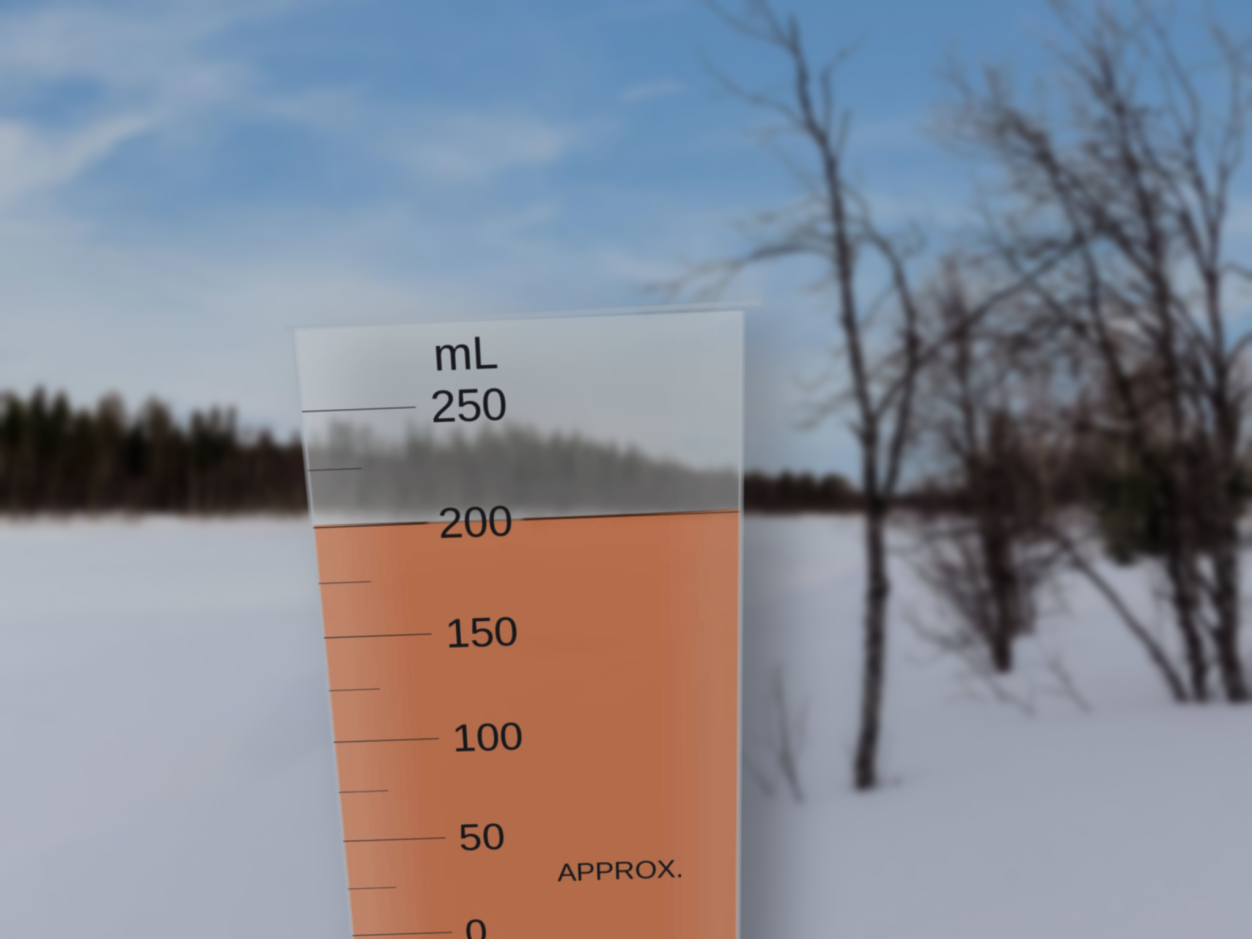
{"value": 200, "unit": "mL"}
